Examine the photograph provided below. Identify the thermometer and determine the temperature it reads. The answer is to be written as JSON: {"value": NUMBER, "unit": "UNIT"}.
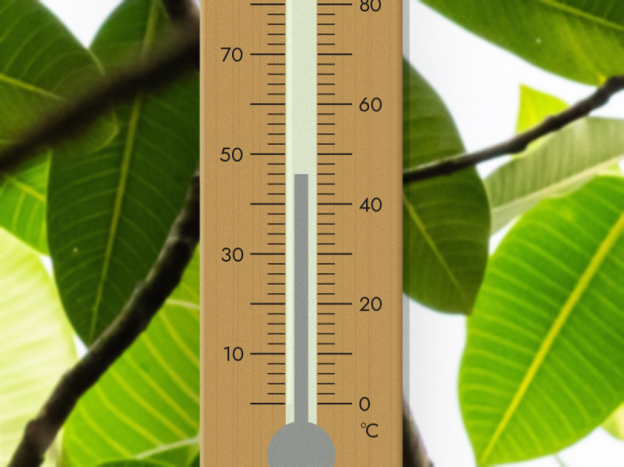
{"value": 46, "unit": "°C"}
